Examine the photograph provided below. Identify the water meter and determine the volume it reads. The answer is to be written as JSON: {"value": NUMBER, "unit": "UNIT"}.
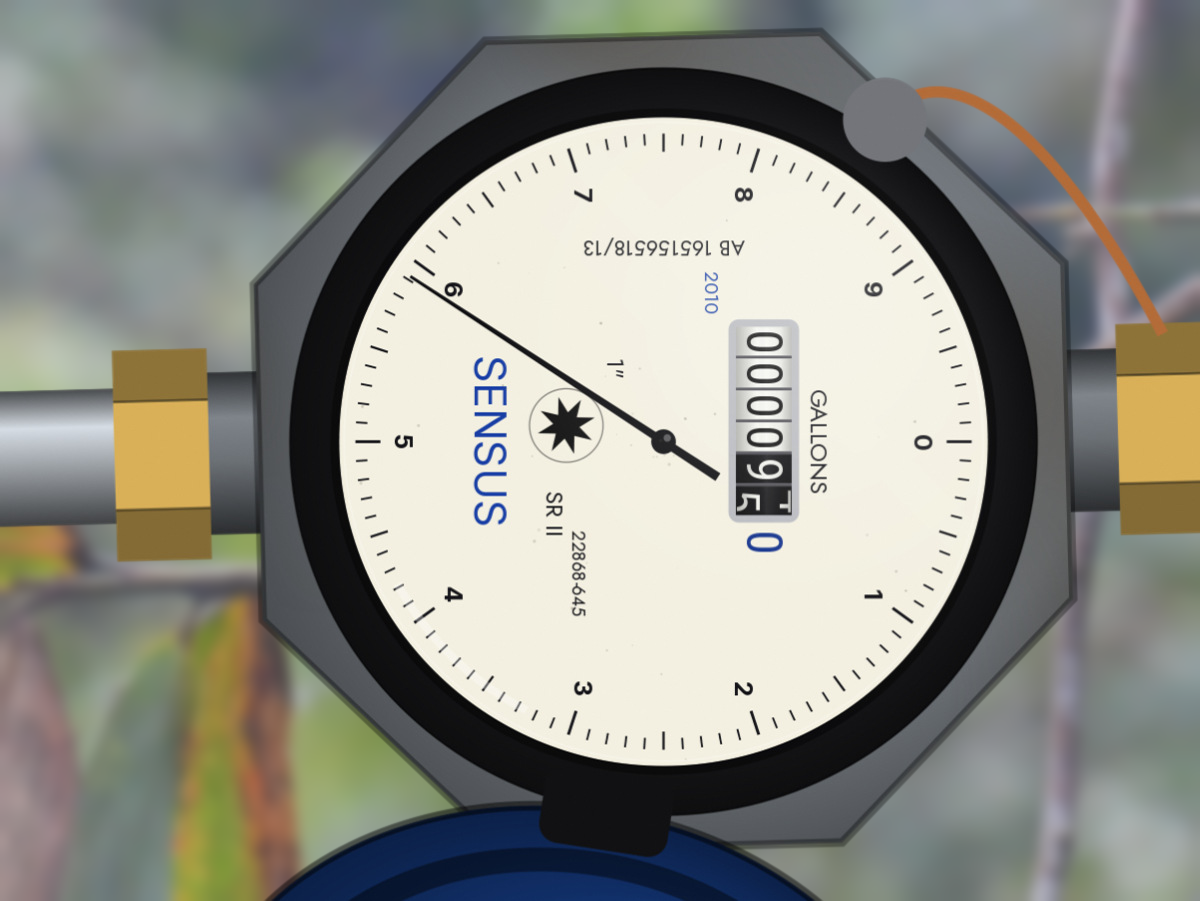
{"value": 945.9, "unit": "gal"}
